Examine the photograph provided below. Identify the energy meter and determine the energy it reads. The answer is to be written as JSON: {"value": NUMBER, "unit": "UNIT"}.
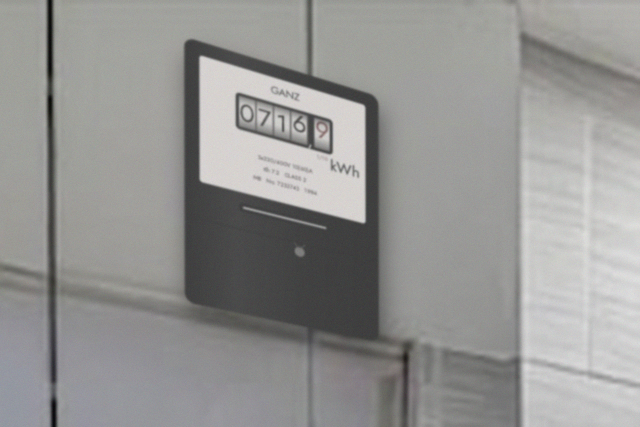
{"value": 716.9, "unit": "kWh"}
